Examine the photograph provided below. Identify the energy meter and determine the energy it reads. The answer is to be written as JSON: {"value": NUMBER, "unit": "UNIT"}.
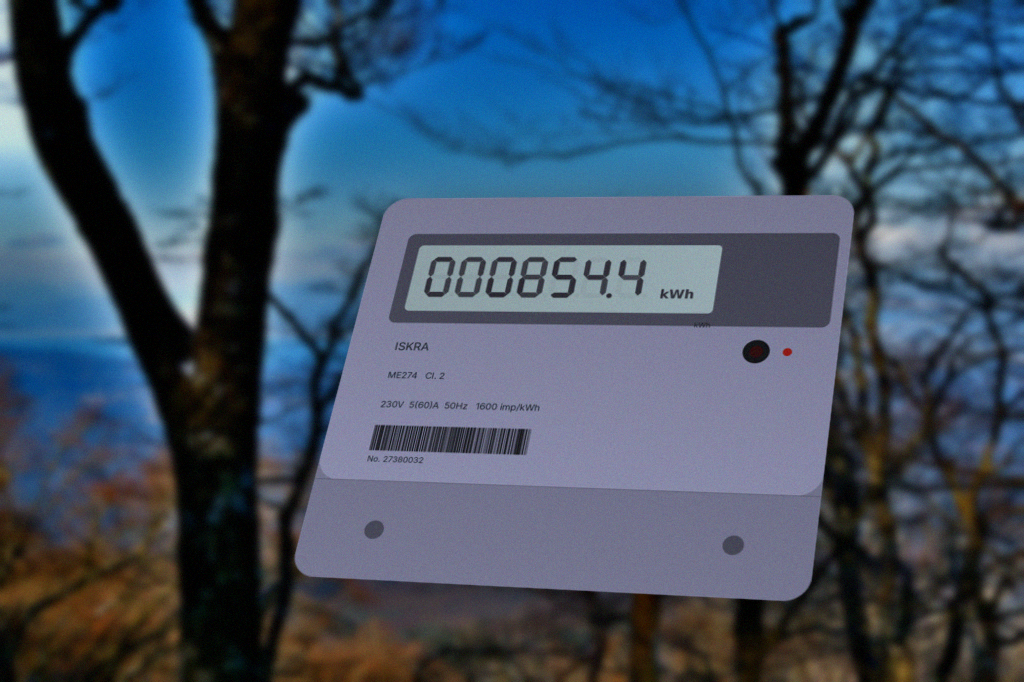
{"value": 854.4, "unit": "kWh"}
